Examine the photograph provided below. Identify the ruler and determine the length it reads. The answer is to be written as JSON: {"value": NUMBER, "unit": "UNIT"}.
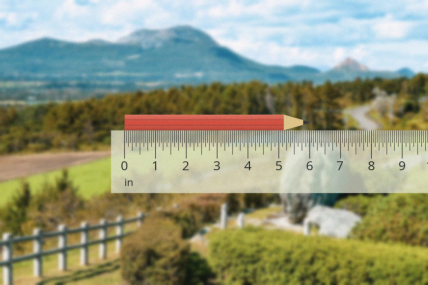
{"value": 6, "unit": "in"}
